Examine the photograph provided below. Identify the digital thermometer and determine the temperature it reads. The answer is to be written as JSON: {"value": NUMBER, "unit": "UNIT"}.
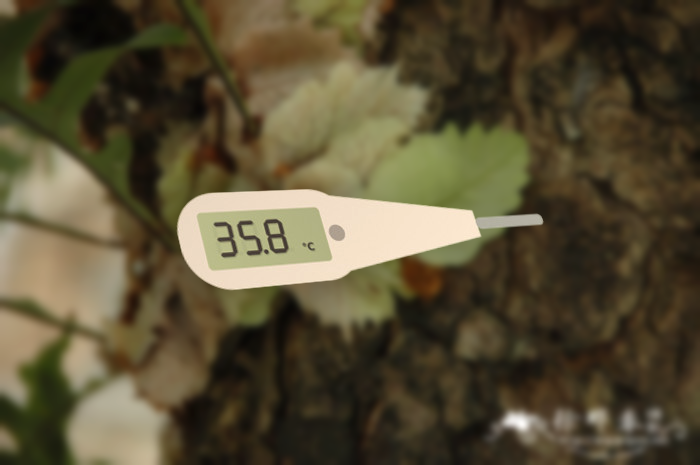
{"value": 35.8, "unit": "°C"}
